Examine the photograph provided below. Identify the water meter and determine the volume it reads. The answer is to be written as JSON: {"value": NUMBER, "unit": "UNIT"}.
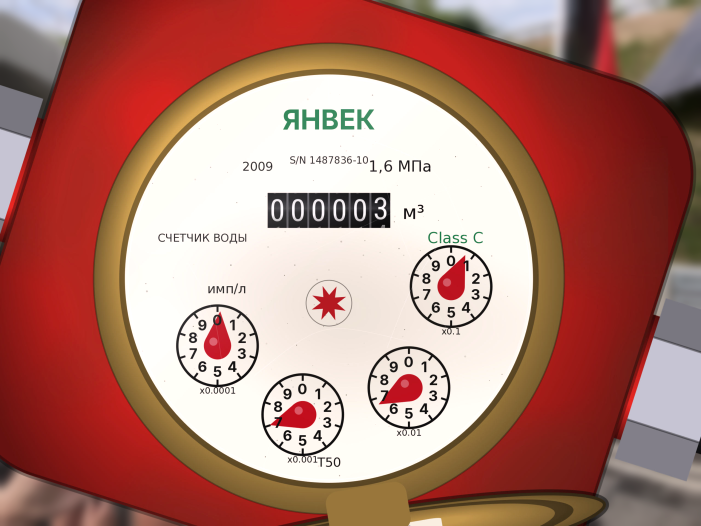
{"value": 3.0670, "unit": "m³"}
